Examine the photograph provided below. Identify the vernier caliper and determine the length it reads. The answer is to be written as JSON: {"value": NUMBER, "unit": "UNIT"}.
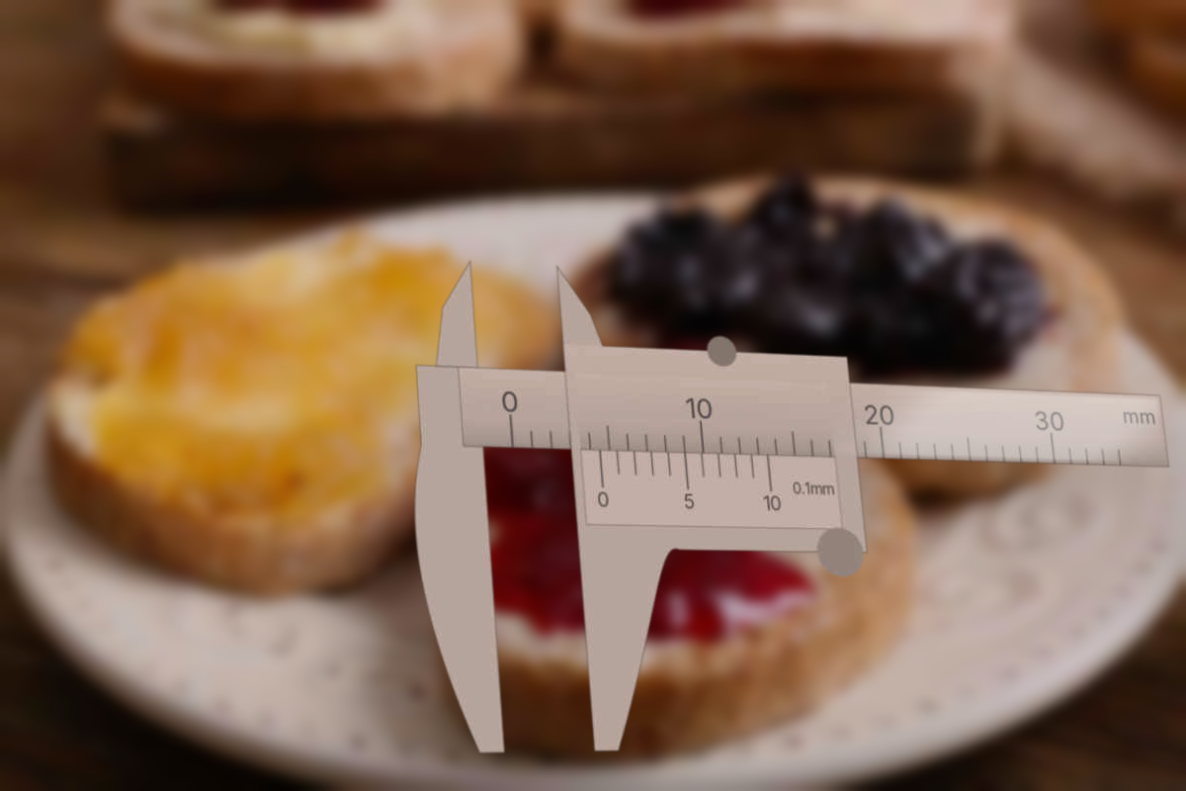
{"value": 4.5, "unit": "mm"}
